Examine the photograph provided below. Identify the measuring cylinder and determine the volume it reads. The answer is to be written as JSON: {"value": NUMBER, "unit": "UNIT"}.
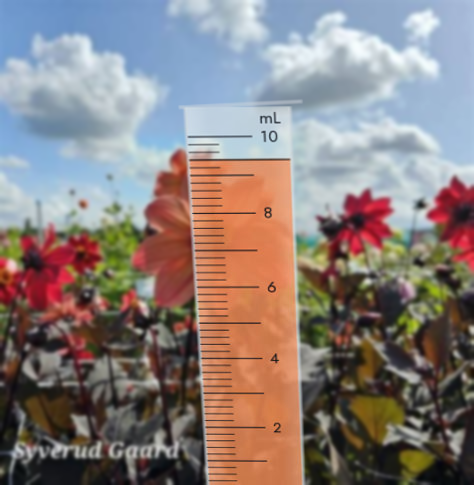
{"value": 9.4, "unit": "mL"}
